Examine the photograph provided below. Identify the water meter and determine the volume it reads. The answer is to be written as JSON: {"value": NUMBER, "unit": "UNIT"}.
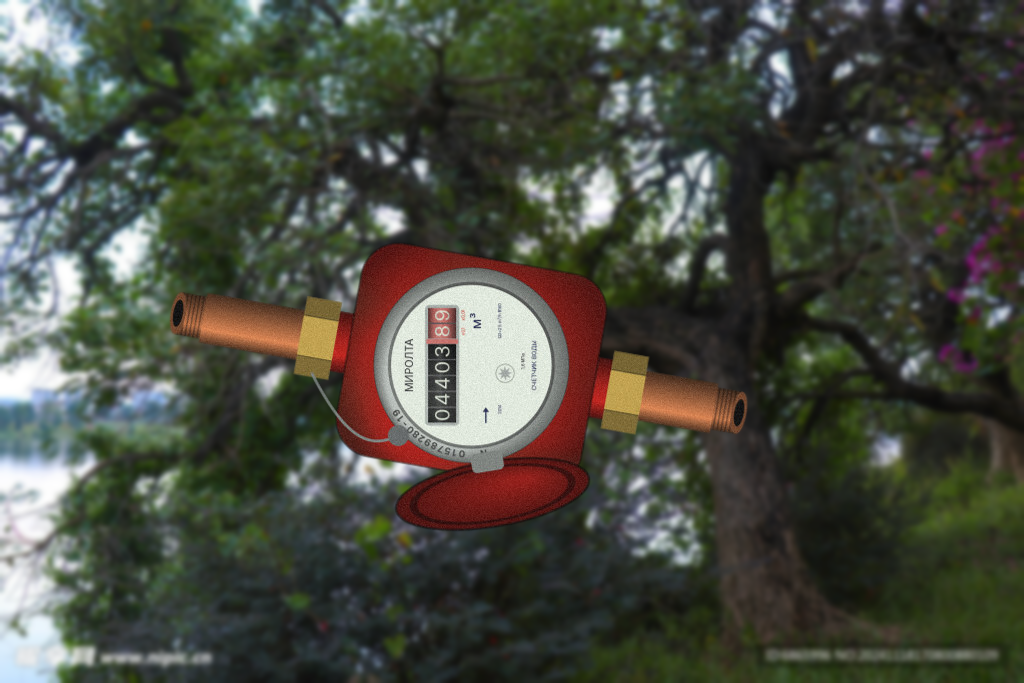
{"value": 4403.89, "unit": "m³"}
